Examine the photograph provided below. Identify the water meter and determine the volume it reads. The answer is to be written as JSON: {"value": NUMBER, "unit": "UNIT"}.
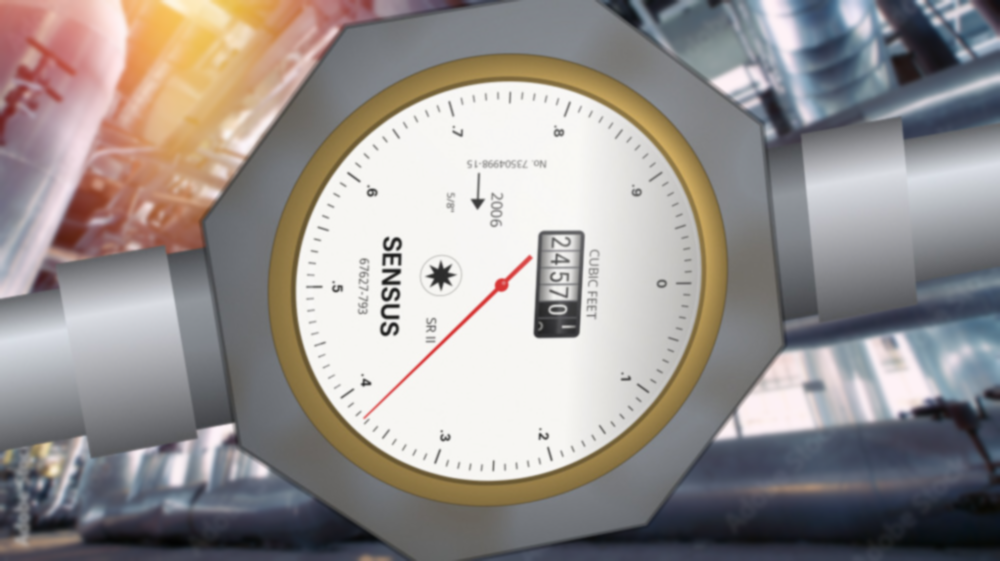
{"value": 245701.37, "unit": "ft³"}
